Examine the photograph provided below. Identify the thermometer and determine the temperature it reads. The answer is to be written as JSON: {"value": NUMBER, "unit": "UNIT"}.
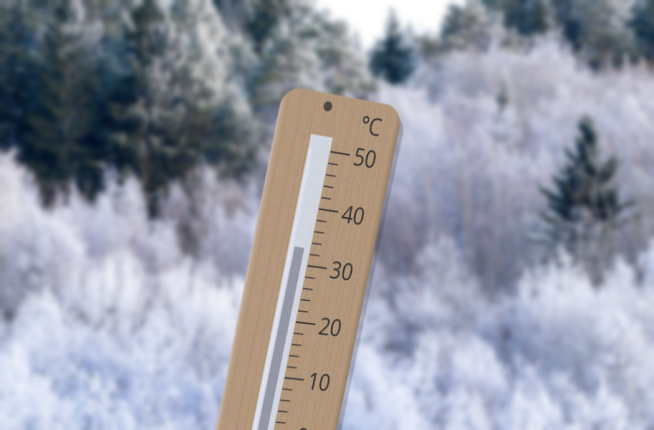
{"value": 33, "unit": "°C"}
